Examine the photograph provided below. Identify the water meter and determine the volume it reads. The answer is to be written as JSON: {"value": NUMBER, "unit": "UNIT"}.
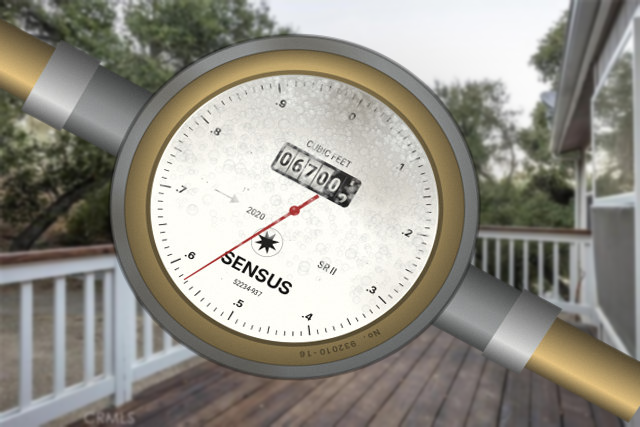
{"value": 67001.57, "unit": "ft³"}
